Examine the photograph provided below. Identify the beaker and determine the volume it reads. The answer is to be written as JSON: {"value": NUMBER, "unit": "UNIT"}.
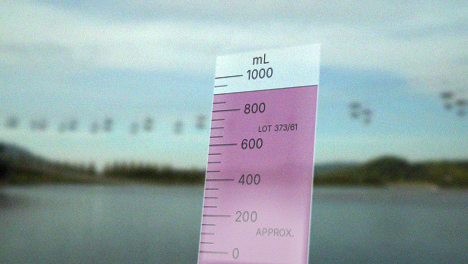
{"value": 900, "unit": "mL"}
